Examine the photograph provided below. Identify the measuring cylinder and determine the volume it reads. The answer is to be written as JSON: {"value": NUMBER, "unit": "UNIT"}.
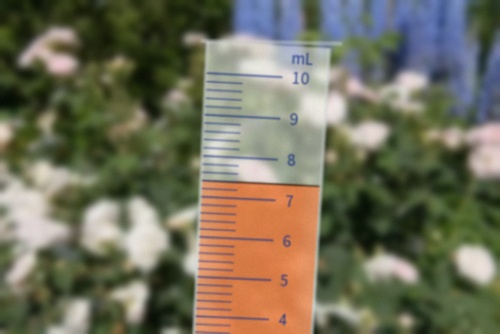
{"value": 7.4, "unit": "mL"}
